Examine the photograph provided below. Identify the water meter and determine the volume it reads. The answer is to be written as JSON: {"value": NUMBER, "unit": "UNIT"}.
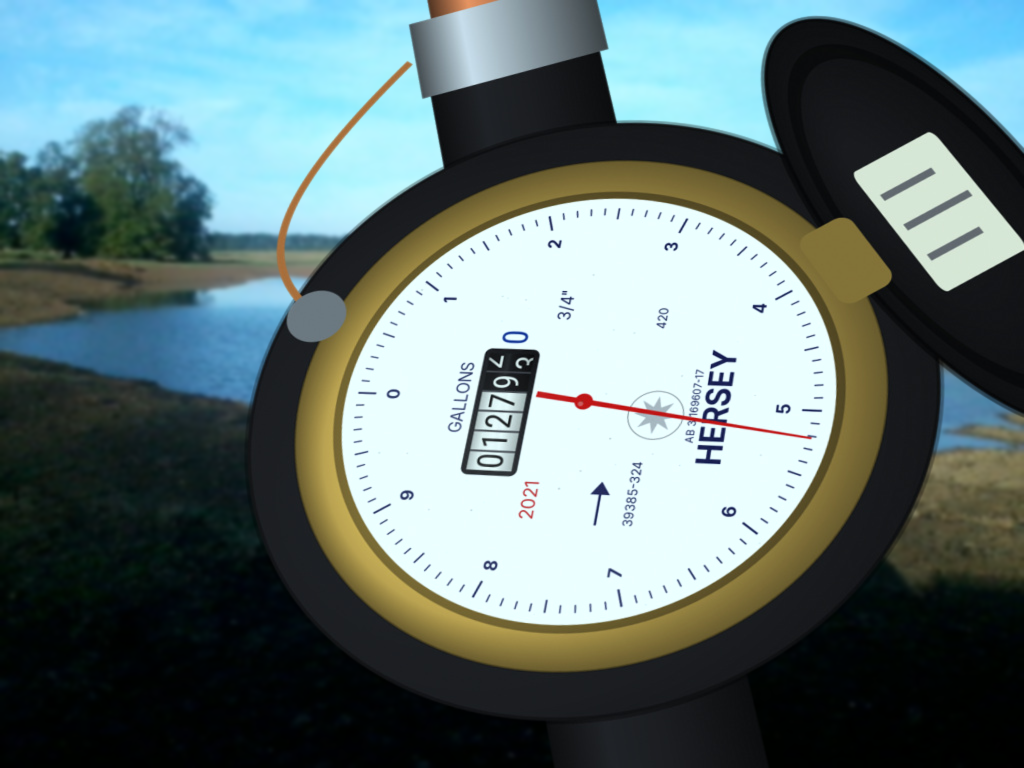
{"value": 127925.2, "unit": "gal"}
